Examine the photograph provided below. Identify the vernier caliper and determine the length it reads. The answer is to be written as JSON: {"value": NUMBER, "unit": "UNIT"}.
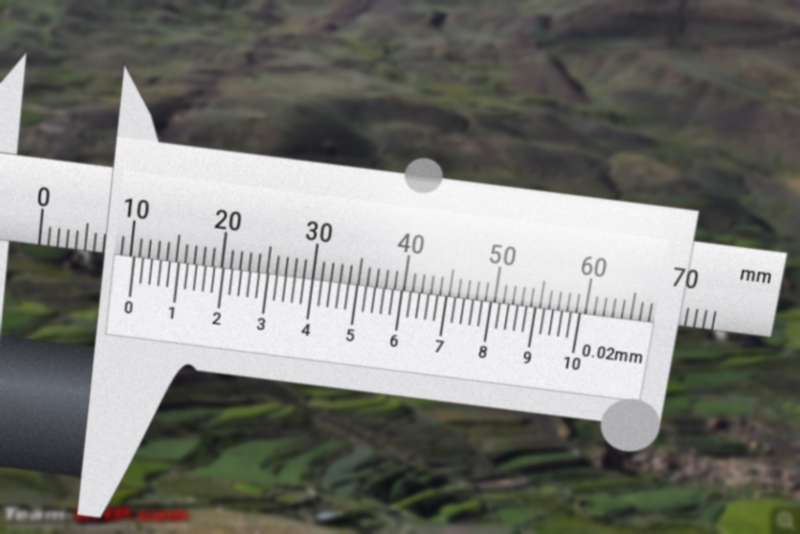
{"value": 10.4, "unit": "mm"}
